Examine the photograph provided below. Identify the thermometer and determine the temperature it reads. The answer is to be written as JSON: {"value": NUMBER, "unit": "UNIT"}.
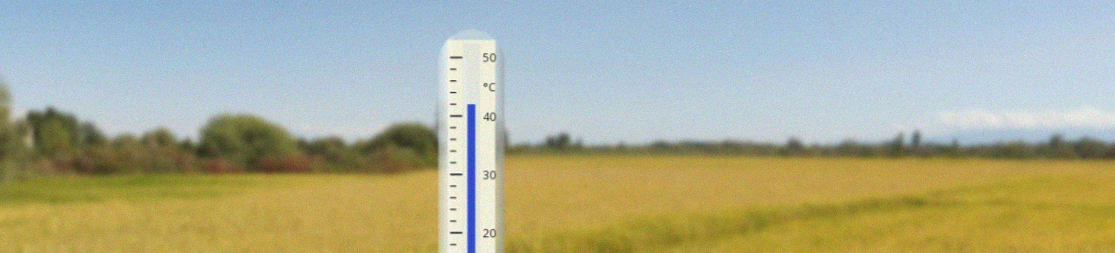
{"value": 42, "unit": "°C"}
